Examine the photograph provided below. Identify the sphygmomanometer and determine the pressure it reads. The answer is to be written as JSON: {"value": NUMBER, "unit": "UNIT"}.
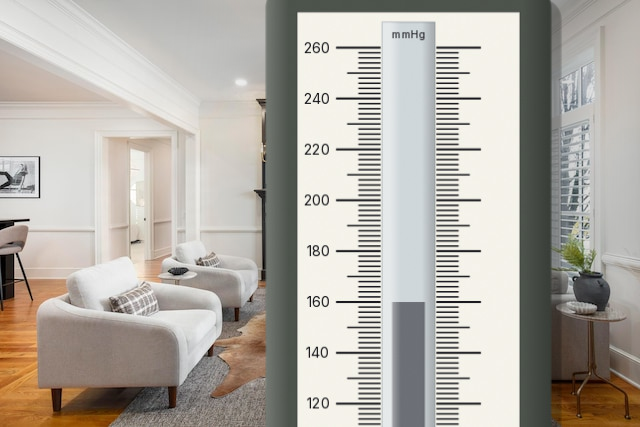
{"value": 160, "unit": "mmHg"}
